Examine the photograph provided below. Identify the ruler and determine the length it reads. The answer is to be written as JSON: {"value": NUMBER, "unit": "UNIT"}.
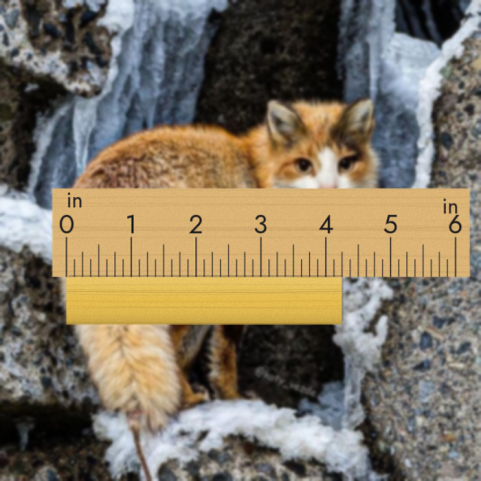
{"value": 4.25, "unit": "in"}
